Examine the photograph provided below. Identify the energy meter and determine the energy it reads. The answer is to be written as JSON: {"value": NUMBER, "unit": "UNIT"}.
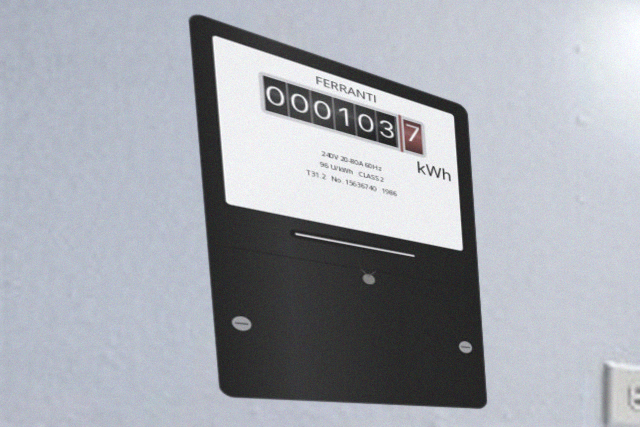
{"value": 103.7, "unit": "kWh"}
